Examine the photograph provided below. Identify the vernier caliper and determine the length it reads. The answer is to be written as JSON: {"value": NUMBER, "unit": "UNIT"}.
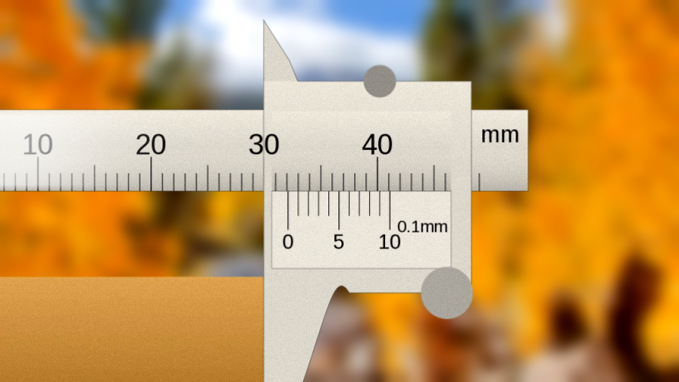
{"value": 32.1, "unit": "mm"}
